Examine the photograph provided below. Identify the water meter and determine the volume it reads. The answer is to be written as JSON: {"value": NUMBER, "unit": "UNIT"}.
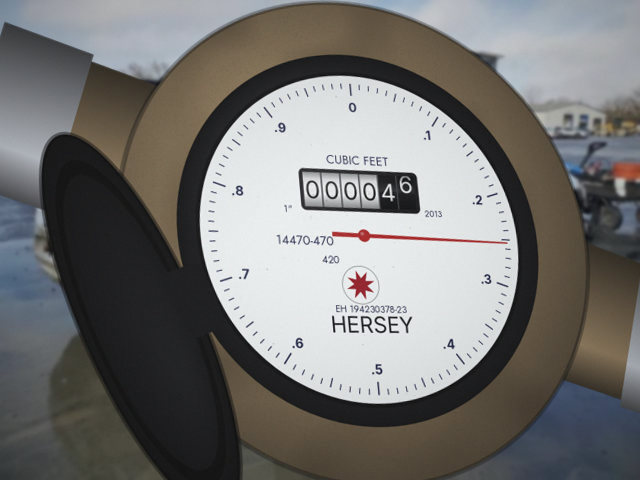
{"value": 46.25, "unit": "ft³"}
